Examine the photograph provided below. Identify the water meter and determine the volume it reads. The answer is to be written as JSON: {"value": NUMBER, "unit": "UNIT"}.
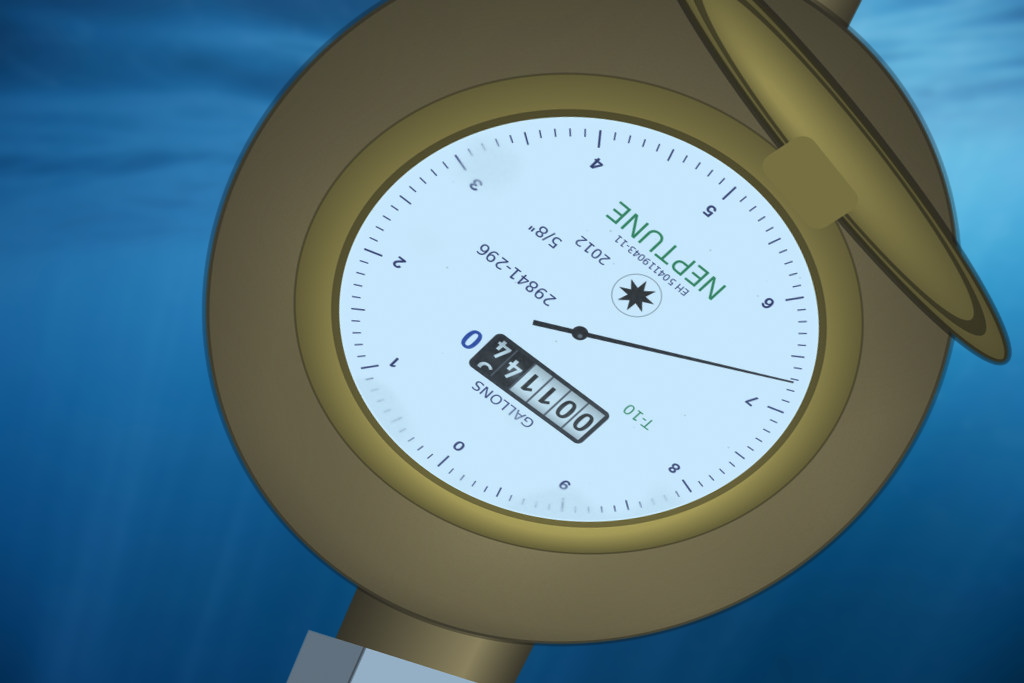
{"value": 11436.7, "unit": "gal"}
